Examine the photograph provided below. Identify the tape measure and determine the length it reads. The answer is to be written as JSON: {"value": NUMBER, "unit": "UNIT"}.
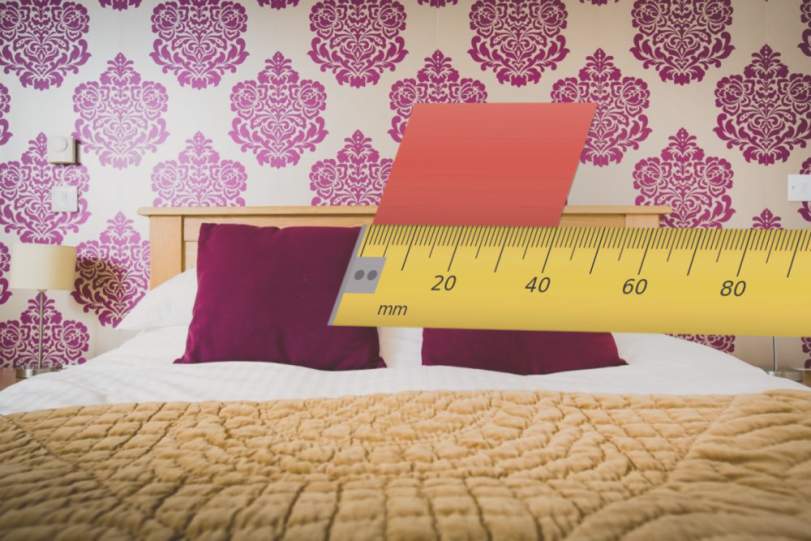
{"value": 40, "unit": "mm"}
